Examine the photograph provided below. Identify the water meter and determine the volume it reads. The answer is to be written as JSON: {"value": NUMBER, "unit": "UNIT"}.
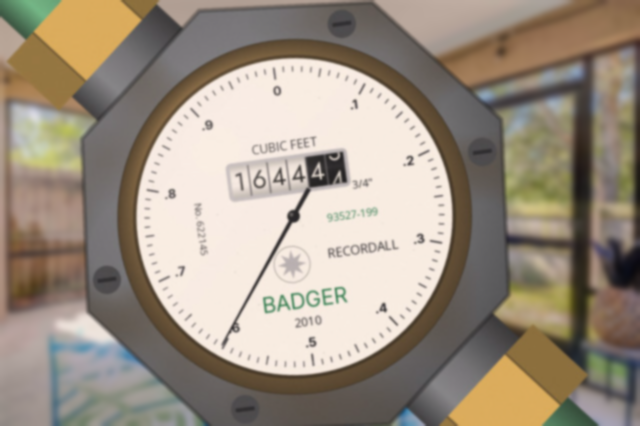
{"value": 164443.60, "unit": "ft³"}
